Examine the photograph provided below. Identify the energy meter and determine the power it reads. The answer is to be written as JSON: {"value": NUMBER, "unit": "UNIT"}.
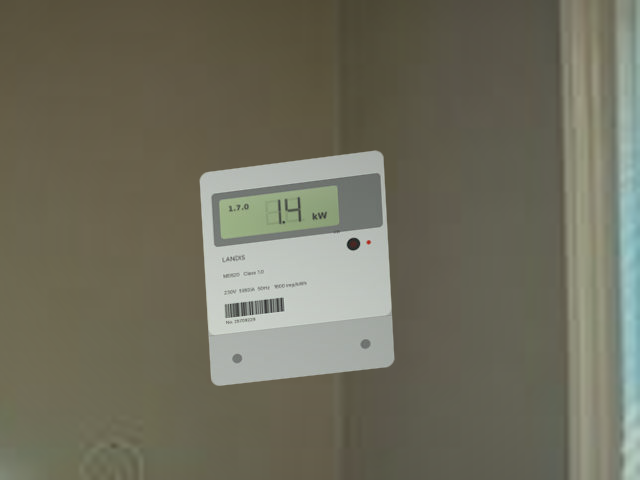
{"value": 1.4, "unit": "kW"}
